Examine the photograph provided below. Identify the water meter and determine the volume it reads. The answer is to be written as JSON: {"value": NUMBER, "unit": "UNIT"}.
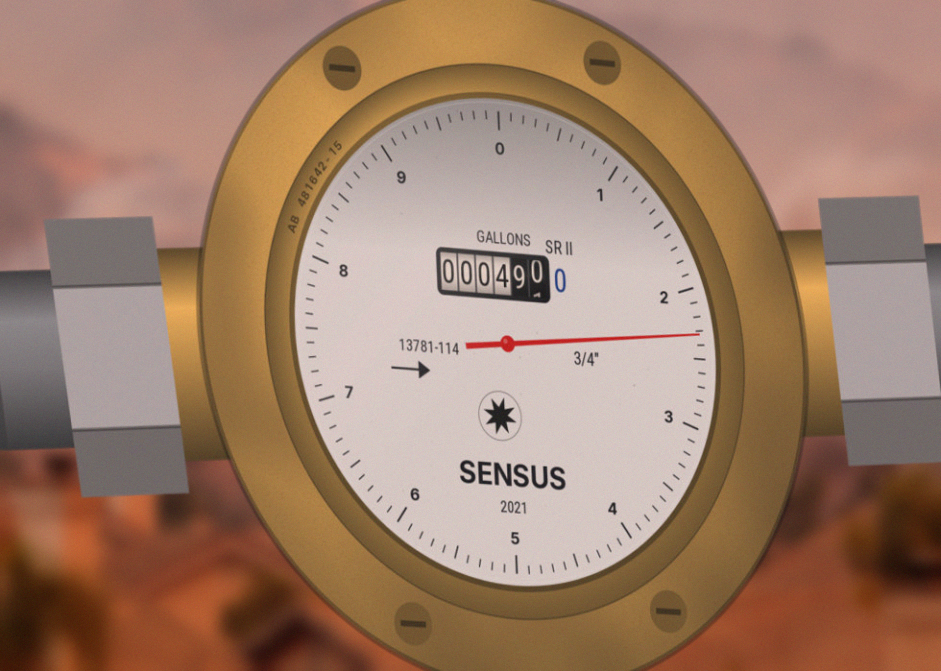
{"value": 4902.3, "unit": "gal"}
